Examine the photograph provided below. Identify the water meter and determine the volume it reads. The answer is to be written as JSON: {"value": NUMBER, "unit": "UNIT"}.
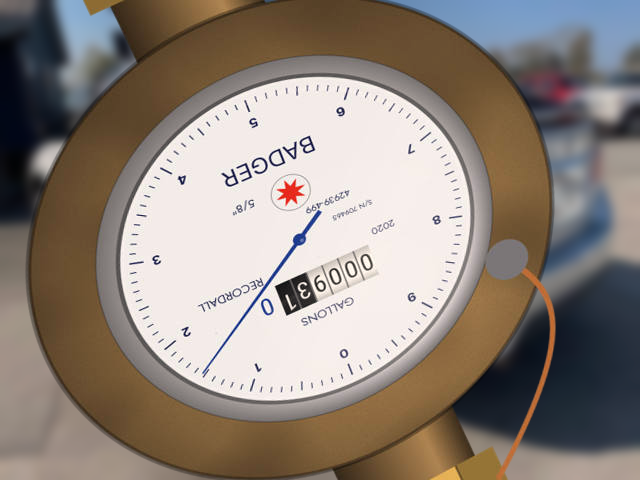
{"value": 9311.5, "unit": "gal"}
